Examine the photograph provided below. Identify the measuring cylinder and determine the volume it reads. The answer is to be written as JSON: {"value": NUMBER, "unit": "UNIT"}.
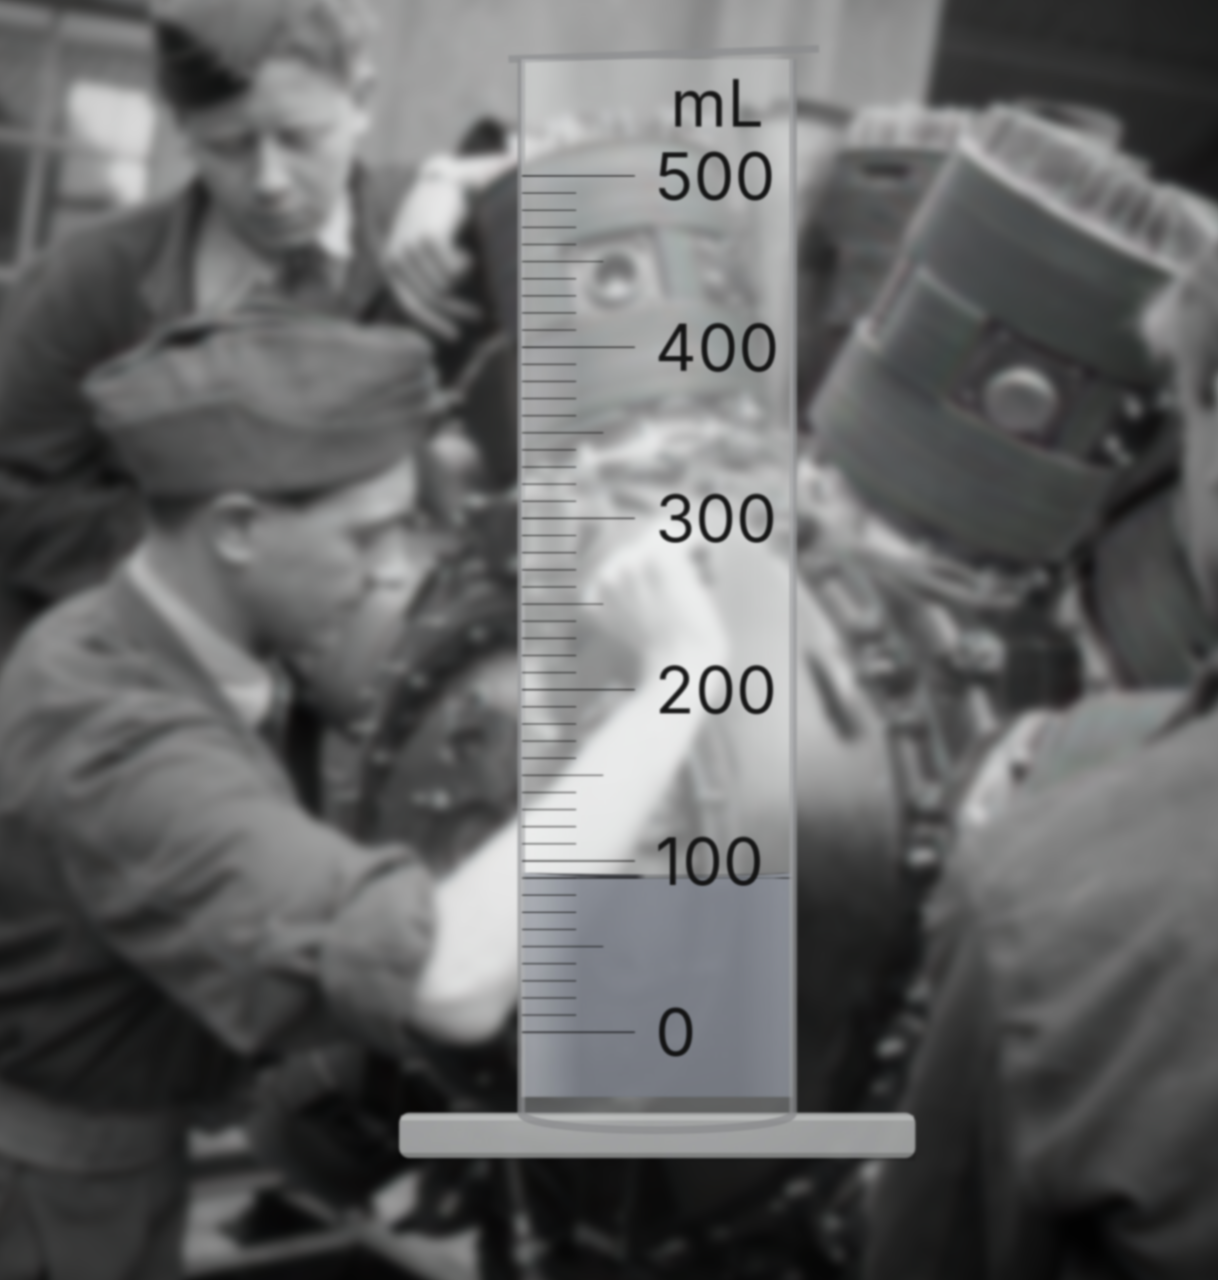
{"value": 90, "unit": "mL"}
